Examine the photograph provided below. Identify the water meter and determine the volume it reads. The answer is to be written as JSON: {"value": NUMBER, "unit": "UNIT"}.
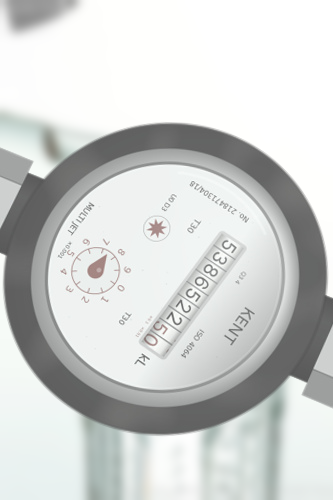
{"value": 5386522.497, "unit": "kL"}
